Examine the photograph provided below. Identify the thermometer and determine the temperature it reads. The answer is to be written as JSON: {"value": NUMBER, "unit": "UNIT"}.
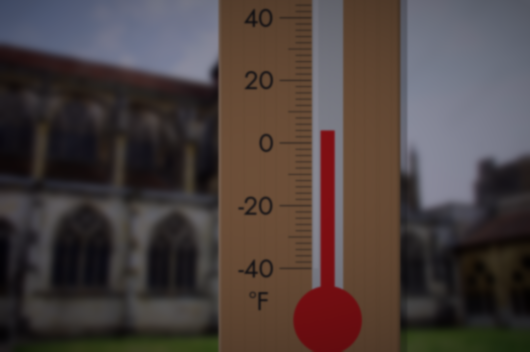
{"value": 4, "unit": "°F"}
